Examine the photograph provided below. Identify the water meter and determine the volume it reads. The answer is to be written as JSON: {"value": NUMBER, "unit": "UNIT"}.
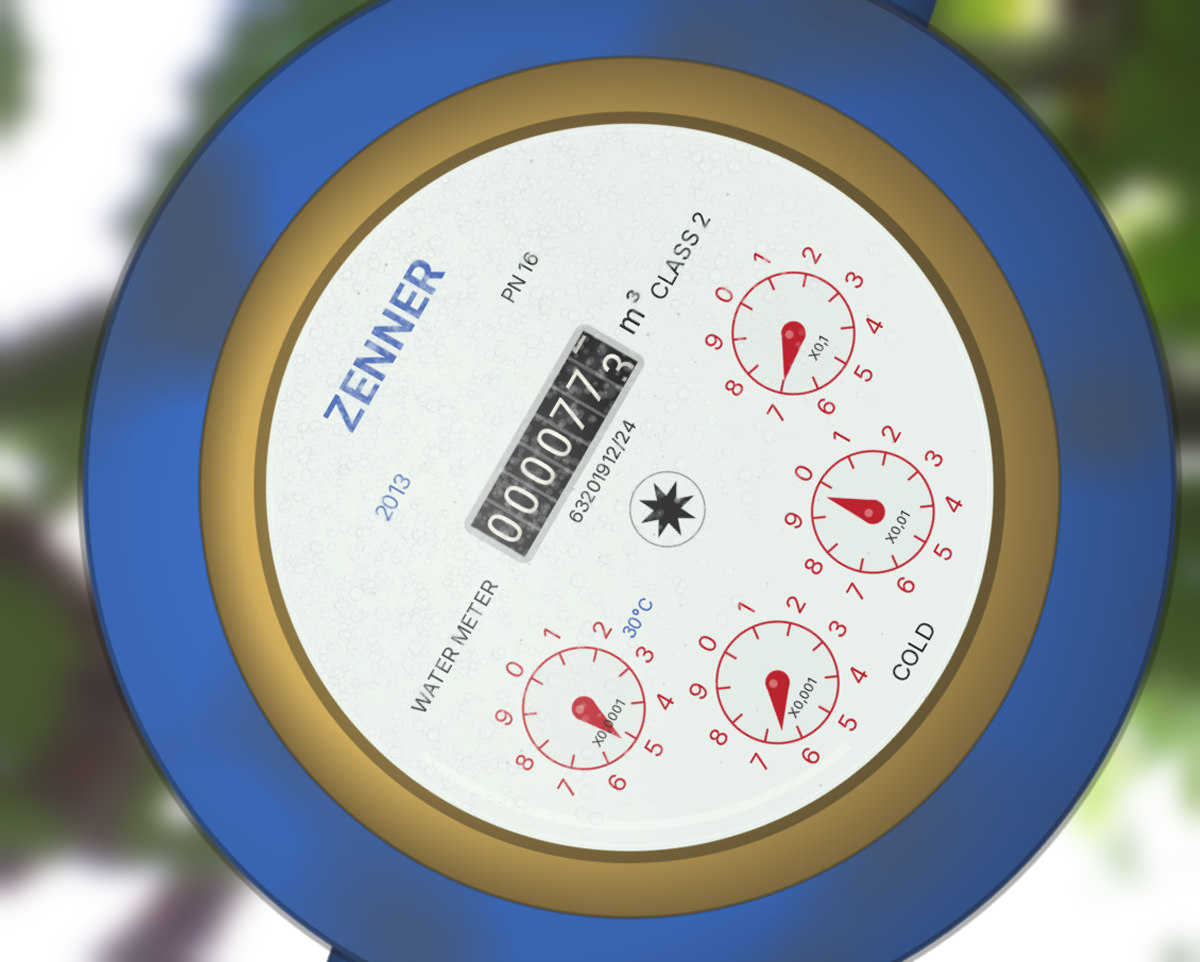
{"value": 772.6965, "unit": "m³"}
